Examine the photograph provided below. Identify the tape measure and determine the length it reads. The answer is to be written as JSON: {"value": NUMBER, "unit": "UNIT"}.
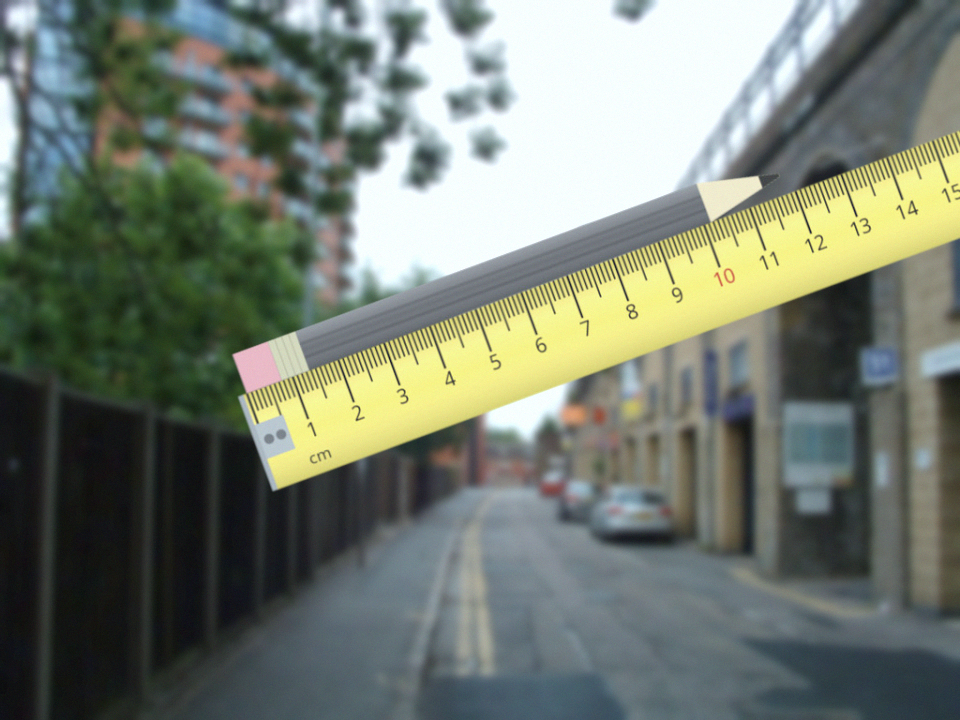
{"value": 11.8, "unit": "cm"}
